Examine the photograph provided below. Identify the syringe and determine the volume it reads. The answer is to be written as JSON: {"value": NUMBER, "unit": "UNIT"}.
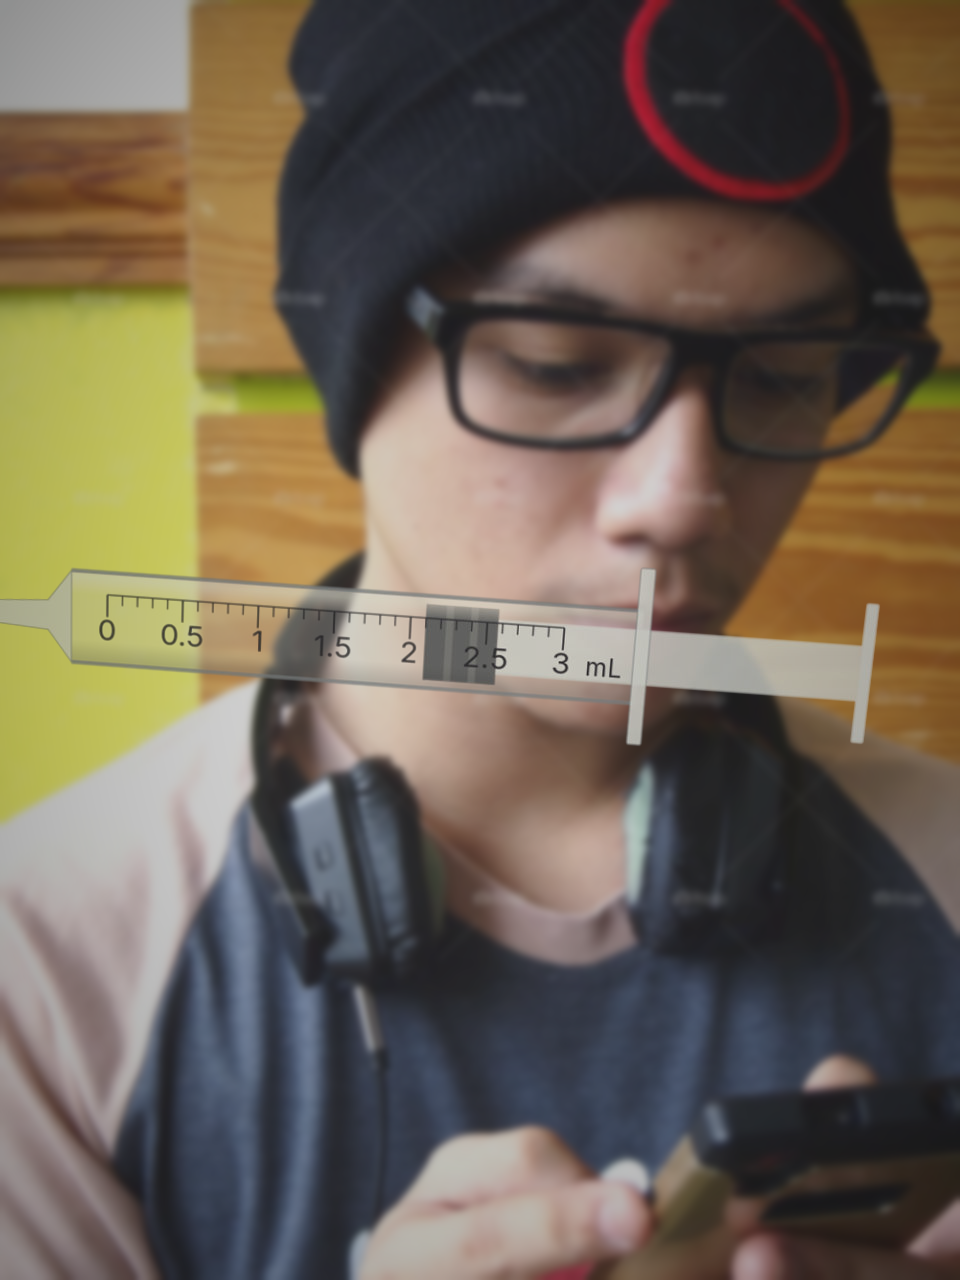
{"value": 2.1, "unit": "mL"}
